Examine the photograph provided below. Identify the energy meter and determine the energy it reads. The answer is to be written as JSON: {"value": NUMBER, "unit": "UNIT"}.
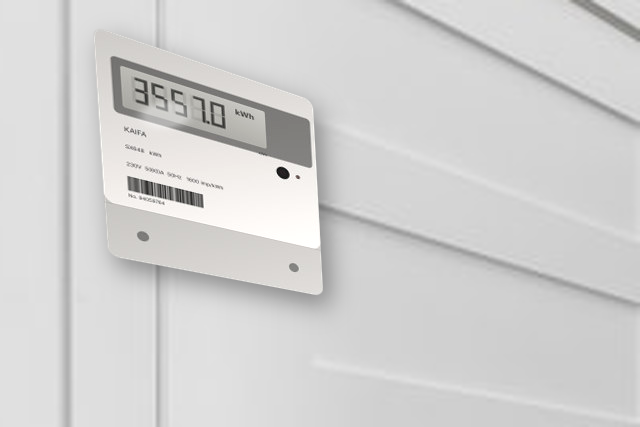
{"value": 3557.0, "unit": "kWh"}
